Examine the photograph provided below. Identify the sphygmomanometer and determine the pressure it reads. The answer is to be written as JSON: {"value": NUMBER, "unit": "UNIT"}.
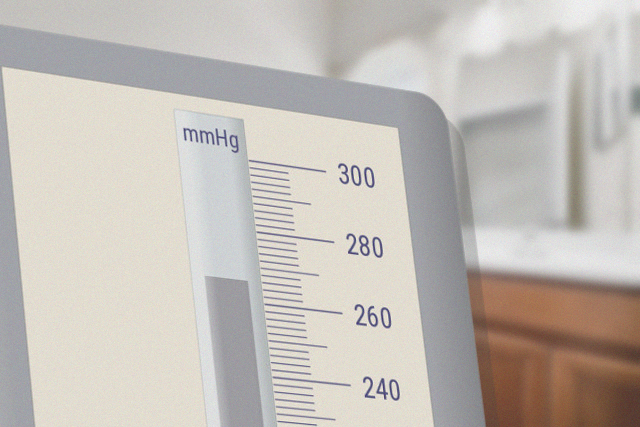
{"value": 266, "unit": "mmHg"}
